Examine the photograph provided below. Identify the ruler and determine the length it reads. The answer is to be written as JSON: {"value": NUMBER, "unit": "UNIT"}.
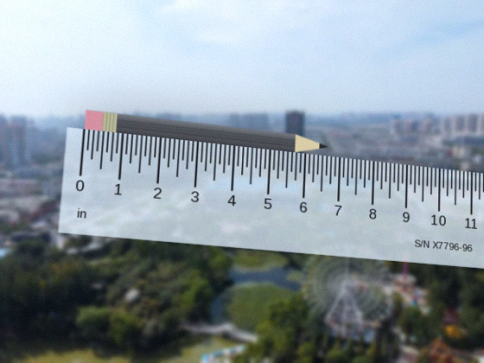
{"value": 6.625, "unit": "in"}
